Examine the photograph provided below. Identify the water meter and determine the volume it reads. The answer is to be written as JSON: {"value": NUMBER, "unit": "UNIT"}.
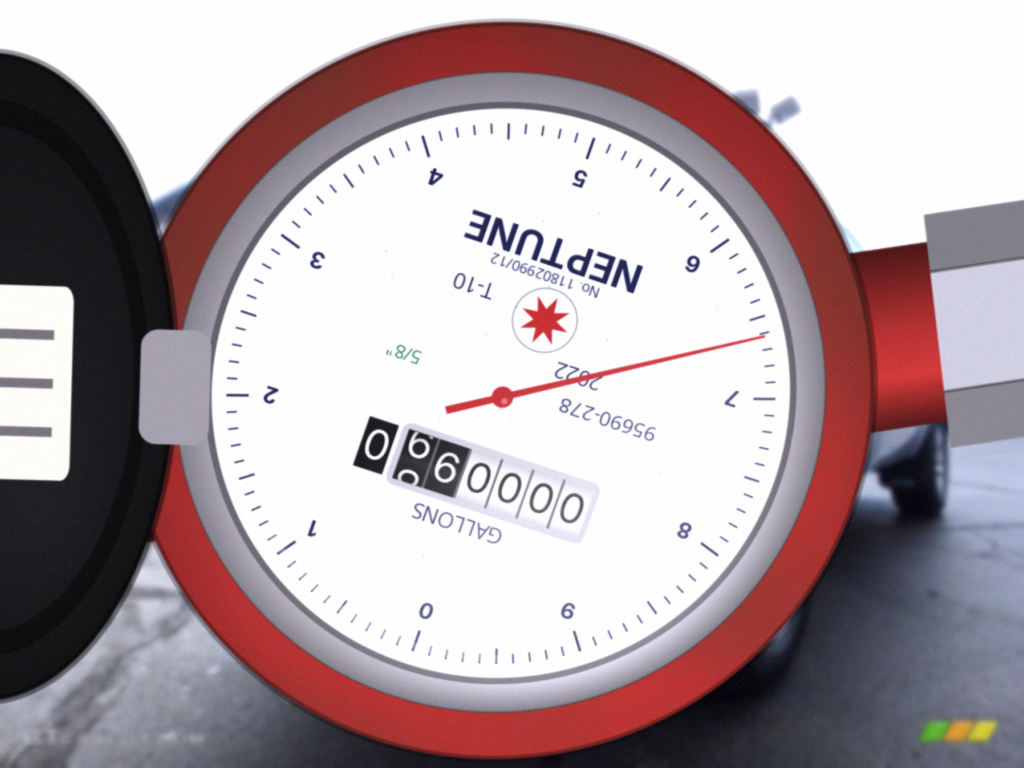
{"value": 986.6, "unit": "gal"}
